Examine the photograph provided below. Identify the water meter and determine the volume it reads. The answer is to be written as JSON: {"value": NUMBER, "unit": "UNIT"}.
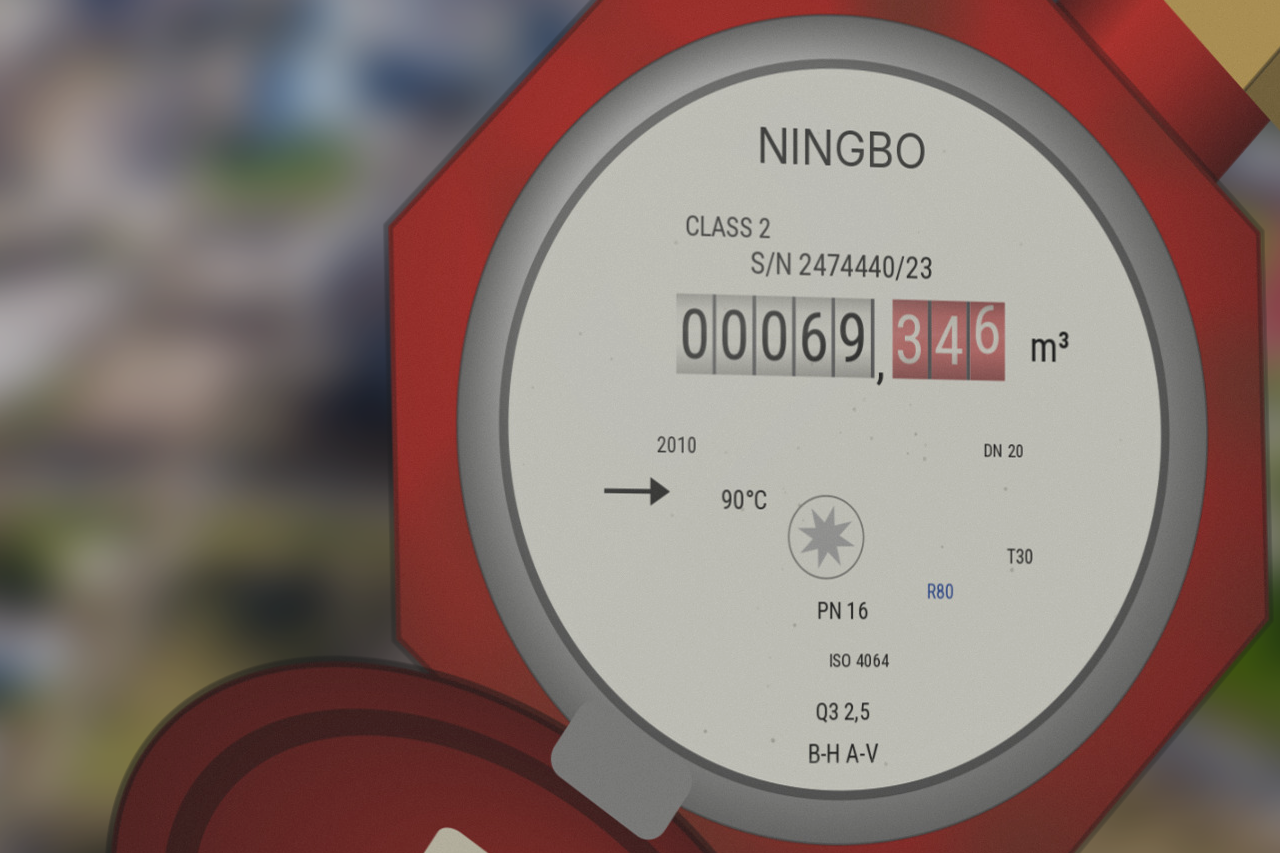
{"value": 69.346, "unit": "m³"}
